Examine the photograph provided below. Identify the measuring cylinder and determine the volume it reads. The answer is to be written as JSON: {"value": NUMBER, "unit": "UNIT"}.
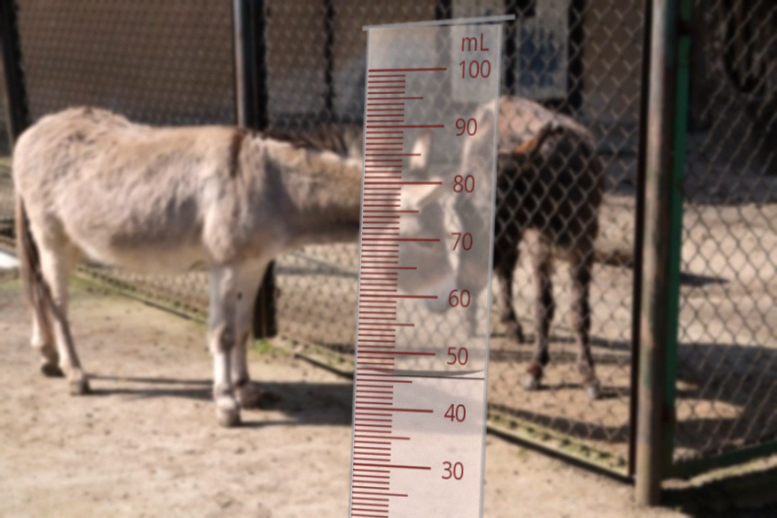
{"value": 46, "unit": "mL"}
